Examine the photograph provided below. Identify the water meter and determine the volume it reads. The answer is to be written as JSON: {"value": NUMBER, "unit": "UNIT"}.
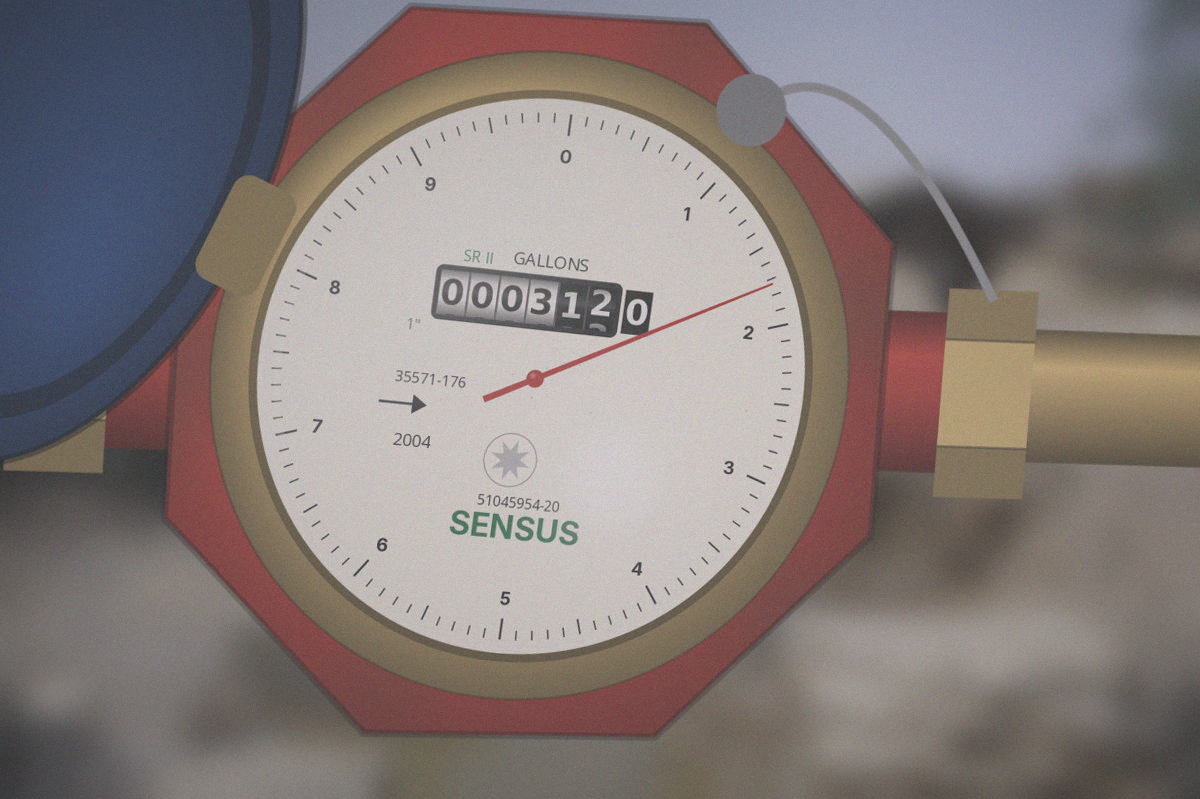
{"value": 3121.7, "unit": "gal"}
